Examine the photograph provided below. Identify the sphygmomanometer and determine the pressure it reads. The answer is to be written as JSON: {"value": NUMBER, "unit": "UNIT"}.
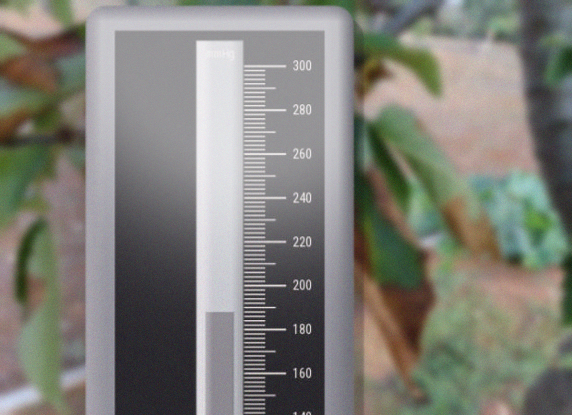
{"value": 188, "unit": "mmHg"}
